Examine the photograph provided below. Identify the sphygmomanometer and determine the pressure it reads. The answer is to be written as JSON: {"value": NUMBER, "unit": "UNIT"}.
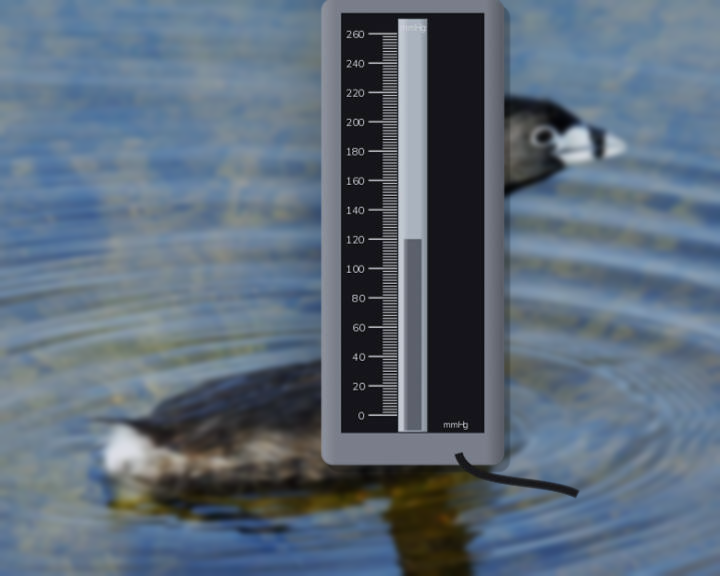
{"value": 120, "unit": "mmHg"}
